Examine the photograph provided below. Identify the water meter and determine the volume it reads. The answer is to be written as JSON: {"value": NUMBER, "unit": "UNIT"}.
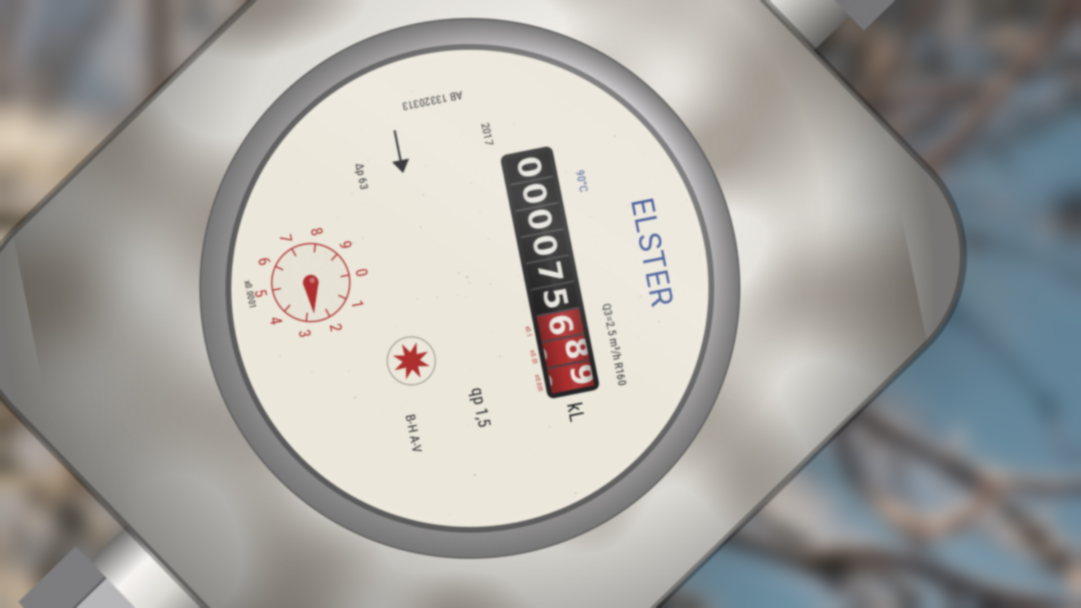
{"value": 75.6892, "unit": "kL"}
